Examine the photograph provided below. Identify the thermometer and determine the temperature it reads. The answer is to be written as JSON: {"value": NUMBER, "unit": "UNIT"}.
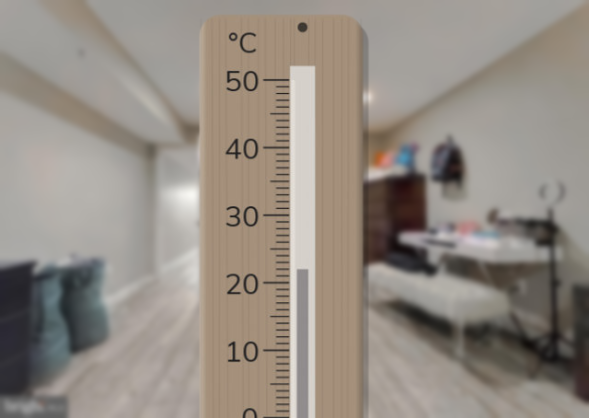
{"value": 22, "unit": "°C"}
